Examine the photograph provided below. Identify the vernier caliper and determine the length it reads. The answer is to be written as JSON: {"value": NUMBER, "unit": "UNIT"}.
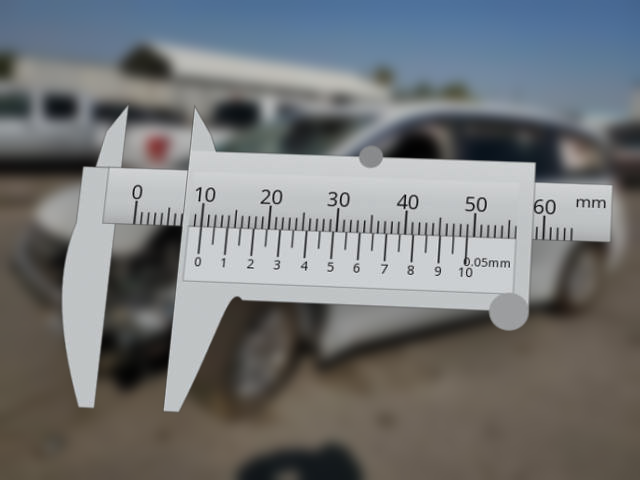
{"value": 10.0, "unit": "mm"}
